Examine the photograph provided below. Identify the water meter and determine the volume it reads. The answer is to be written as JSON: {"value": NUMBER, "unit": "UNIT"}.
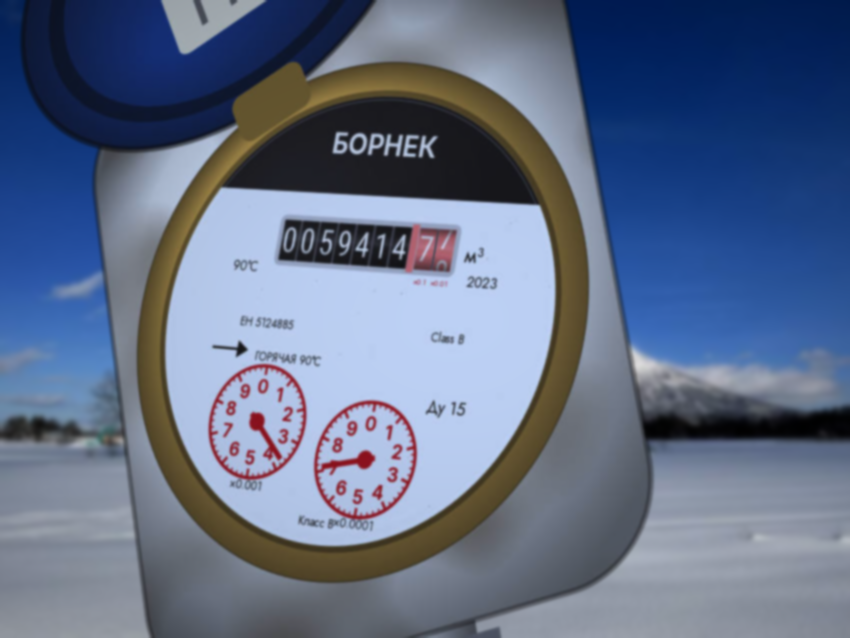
{"value": 59414.7737, "unit": "m³"}
